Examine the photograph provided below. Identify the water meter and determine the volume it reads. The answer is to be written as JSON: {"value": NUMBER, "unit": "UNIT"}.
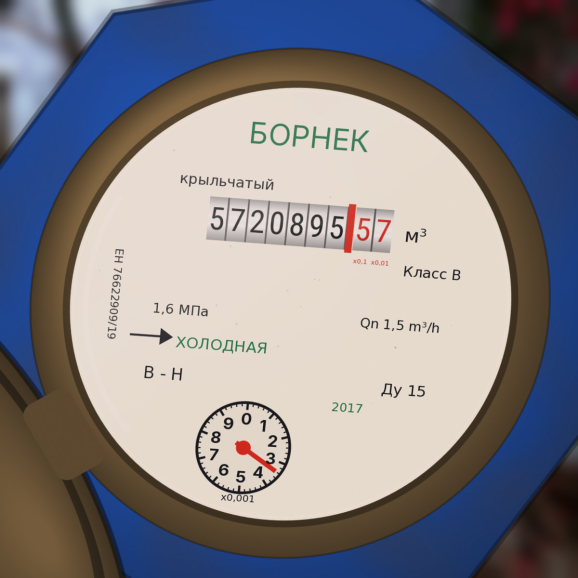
{"value": 5720895.573, "unit": "m³"}
